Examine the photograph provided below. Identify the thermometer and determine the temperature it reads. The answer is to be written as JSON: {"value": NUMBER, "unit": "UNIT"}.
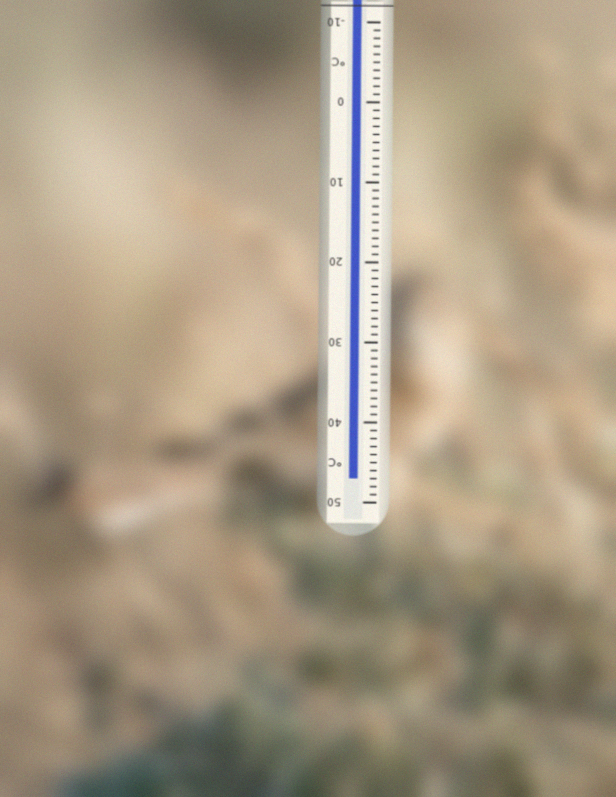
{"value": 47, "unit": "°C"}
